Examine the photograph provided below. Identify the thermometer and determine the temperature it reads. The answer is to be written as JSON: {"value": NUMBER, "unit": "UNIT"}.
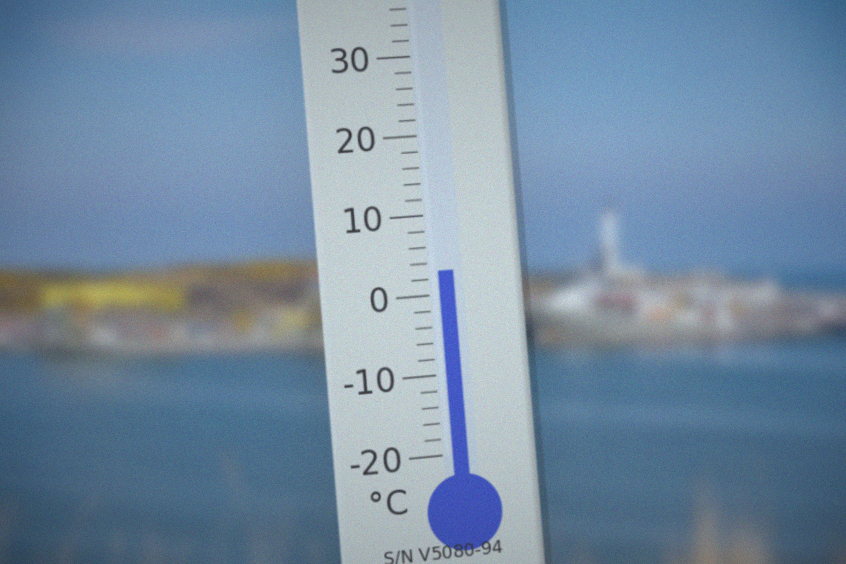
{"value": 3, "unit": "°C"}
